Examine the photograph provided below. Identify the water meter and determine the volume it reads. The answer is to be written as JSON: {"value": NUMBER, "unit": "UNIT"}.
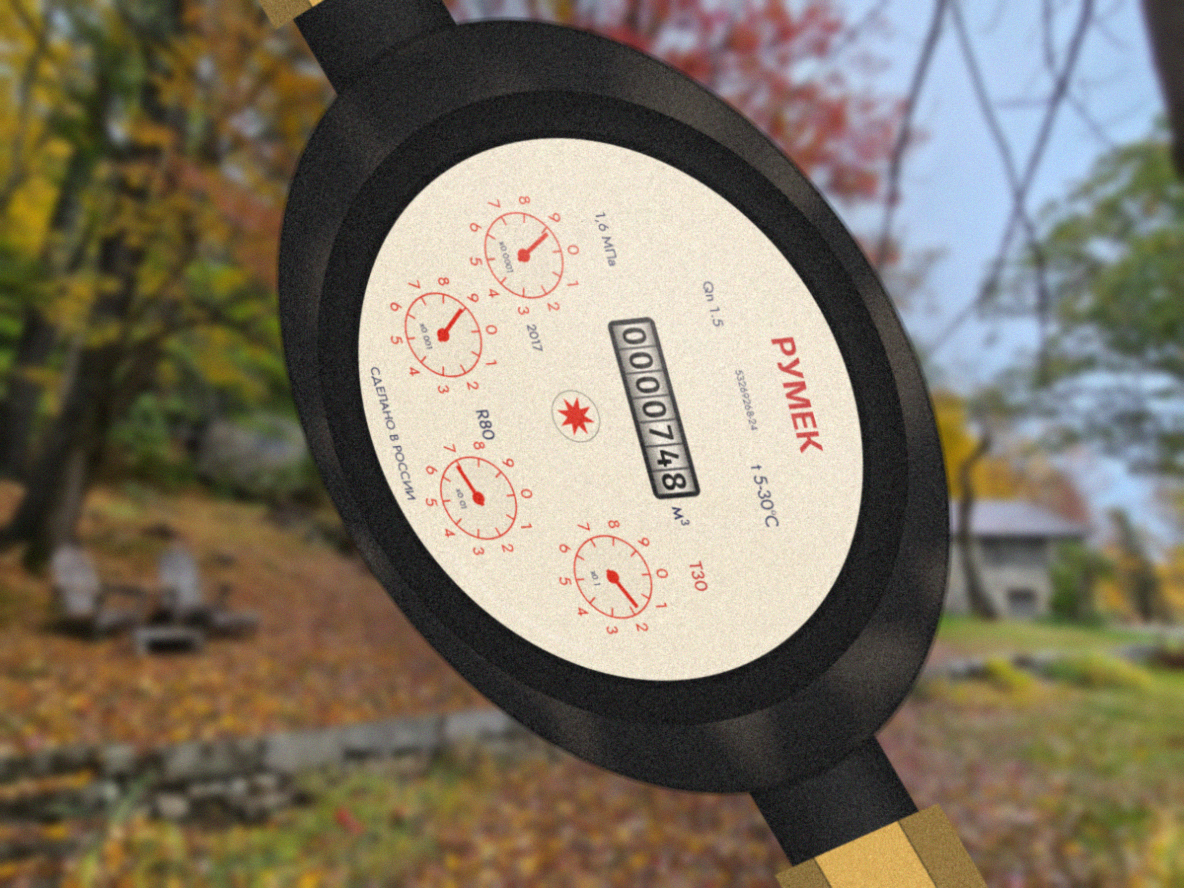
{"value": 748.1689, "unit": "m³"}
